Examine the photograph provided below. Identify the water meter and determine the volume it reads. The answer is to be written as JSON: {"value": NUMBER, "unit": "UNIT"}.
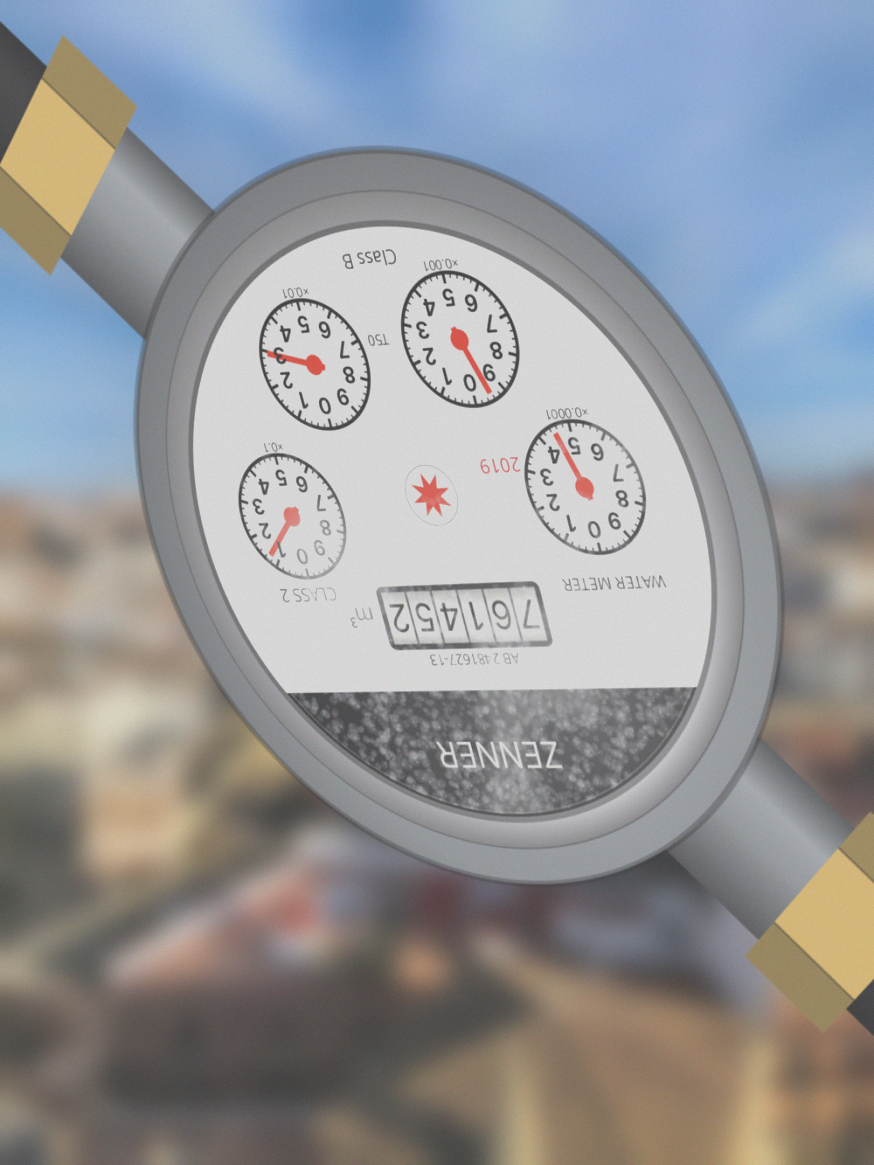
{"value": 761452.1294, "unit": "m³"}
